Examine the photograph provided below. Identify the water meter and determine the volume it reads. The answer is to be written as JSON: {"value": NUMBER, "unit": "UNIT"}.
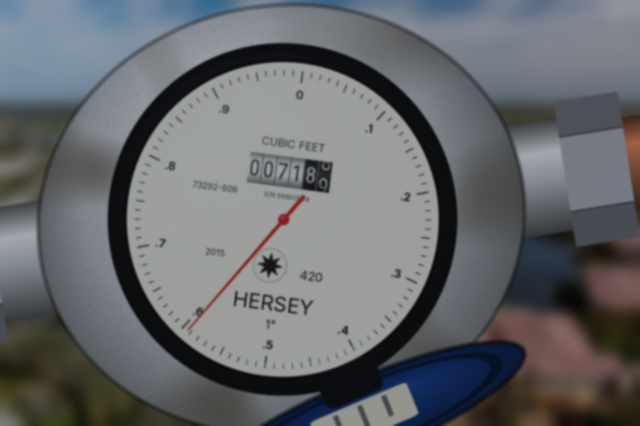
{"value": 7188.59, "unit": "ft³"}
